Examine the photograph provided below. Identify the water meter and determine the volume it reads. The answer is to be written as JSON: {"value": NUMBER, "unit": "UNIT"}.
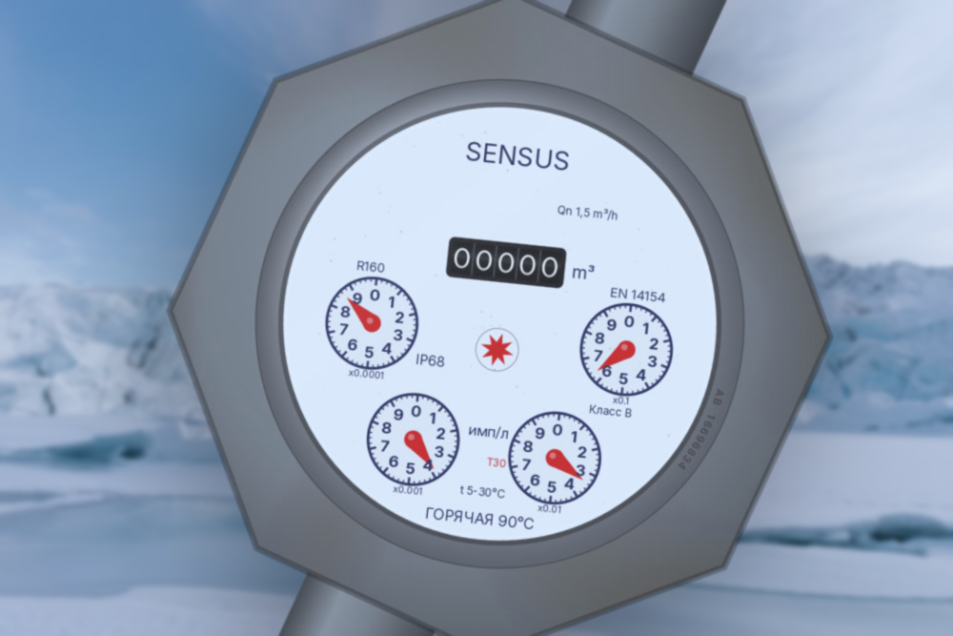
{"value": 0.6338, "unit": "m³"}
